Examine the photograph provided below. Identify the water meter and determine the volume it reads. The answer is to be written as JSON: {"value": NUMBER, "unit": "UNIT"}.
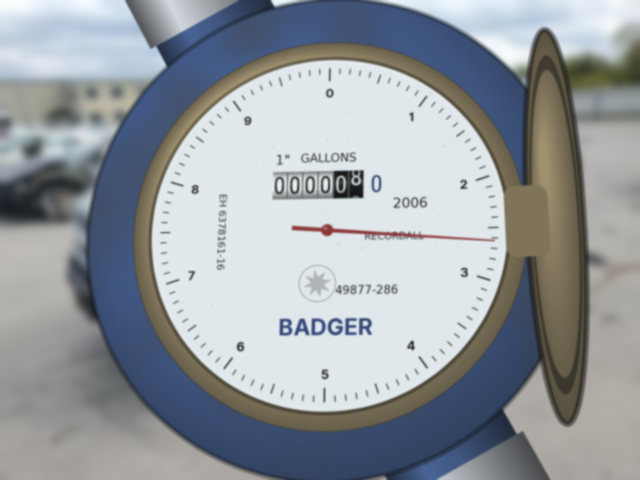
{"value": 82.6, "unit": "gal"}
